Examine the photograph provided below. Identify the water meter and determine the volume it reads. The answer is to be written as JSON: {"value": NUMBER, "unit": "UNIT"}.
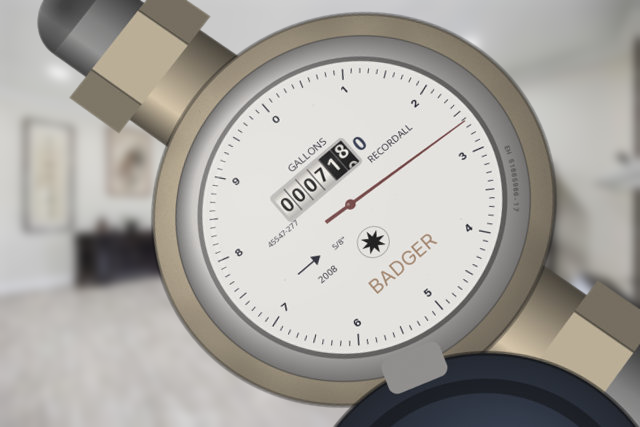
{"value": 7182.6, "unit": "gal"}
